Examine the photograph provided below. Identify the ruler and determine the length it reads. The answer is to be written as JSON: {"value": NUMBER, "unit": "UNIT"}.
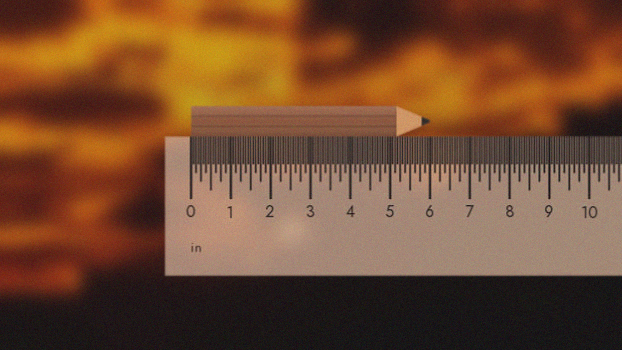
{"value": 6, "unit": "in"}
